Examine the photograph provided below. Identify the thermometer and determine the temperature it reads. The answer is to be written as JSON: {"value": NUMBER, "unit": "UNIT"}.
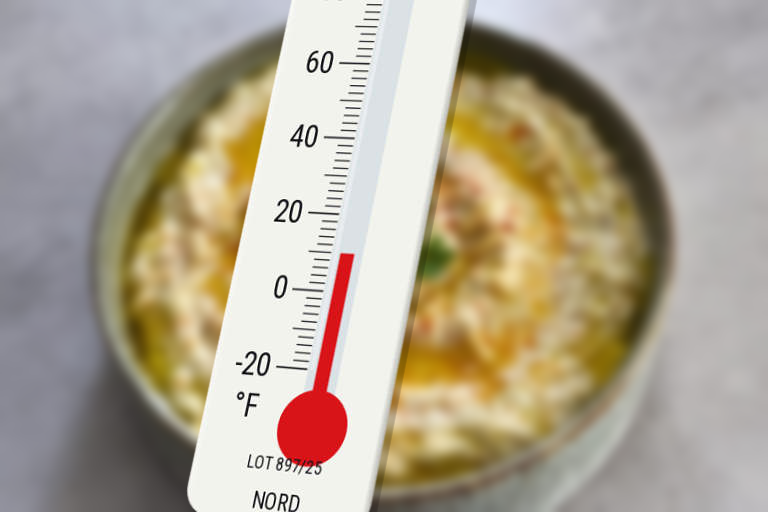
{"value": 10, "unit": "°F"}
